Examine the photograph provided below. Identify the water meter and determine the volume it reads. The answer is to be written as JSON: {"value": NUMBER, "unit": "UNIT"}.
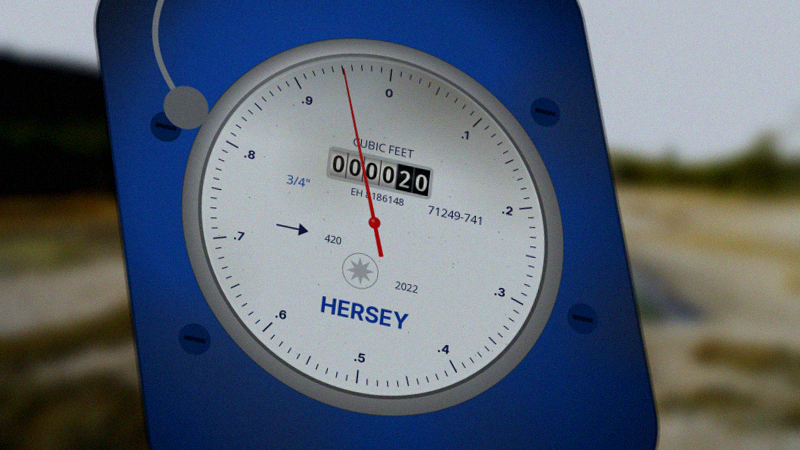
{"value": 19.95, "unit": "ft³"}
